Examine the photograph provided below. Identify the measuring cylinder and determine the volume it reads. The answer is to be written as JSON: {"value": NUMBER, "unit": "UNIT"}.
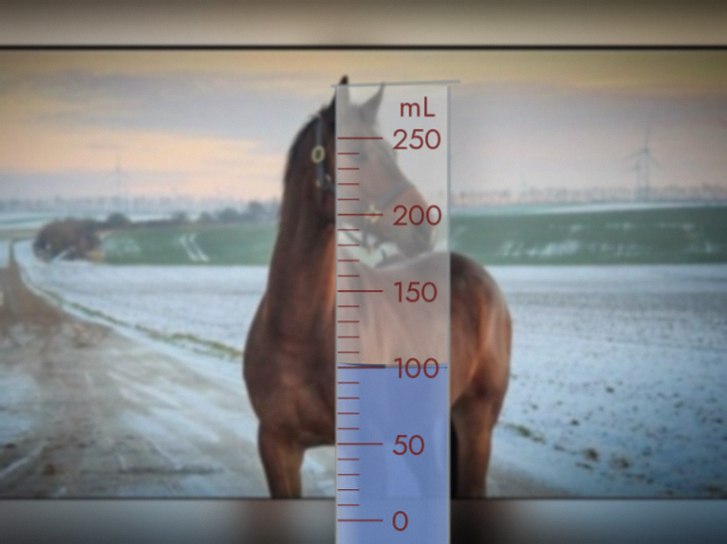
{"value": 100, "unit": "mL"}
